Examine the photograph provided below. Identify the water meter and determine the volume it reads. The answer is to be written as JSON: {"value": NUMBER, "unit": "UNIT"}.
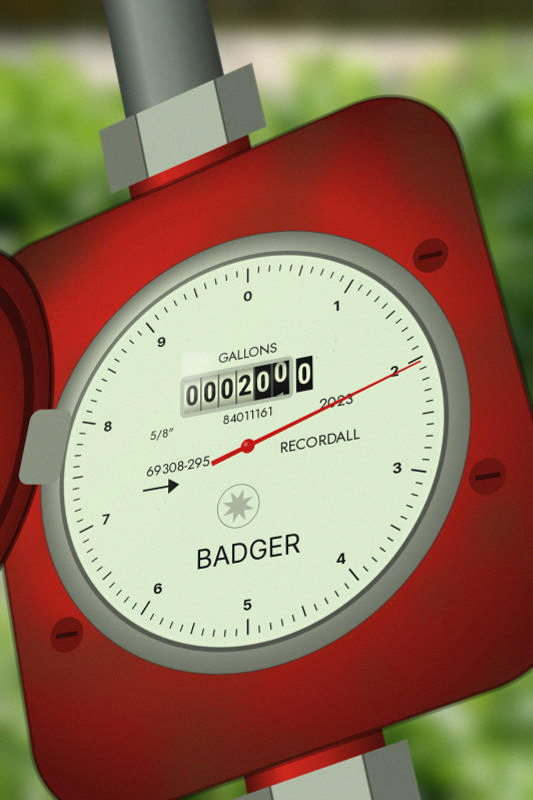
{"value": 2002.0, "unit": "gal"}
